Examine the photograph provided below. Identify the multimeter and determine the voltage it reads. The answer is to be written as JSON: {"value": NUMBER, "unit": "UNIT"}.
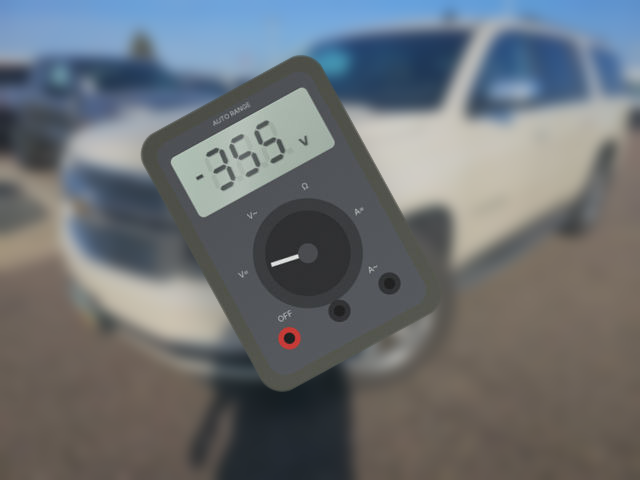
{"value": -355, "unit": "V"}
